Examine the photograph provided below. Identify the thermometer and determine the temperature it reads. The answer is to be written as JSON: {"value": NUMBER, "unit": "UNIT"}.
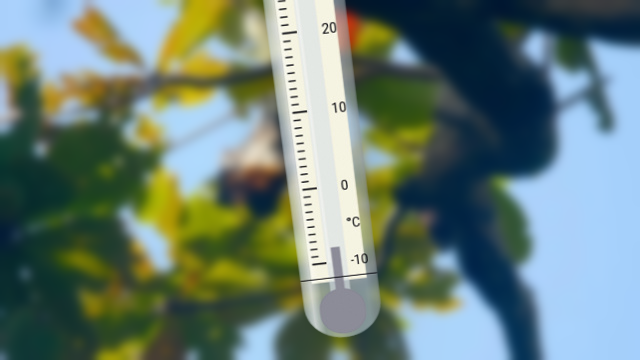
{"value": -8, "unit": "°C"}
